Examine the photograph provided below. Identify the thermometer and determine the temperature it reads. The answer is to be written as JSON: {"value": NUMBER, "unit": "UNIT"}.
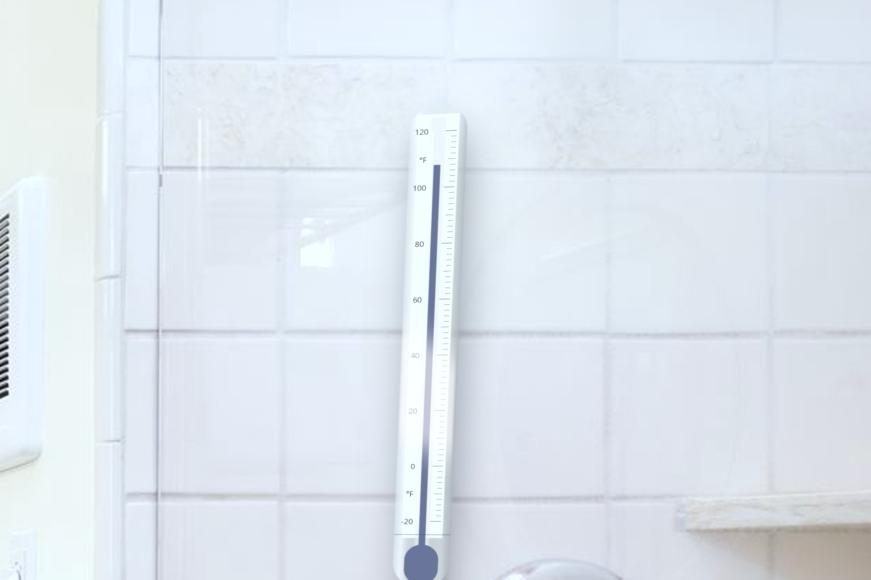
{"value": 108, "unit": "°F"}
